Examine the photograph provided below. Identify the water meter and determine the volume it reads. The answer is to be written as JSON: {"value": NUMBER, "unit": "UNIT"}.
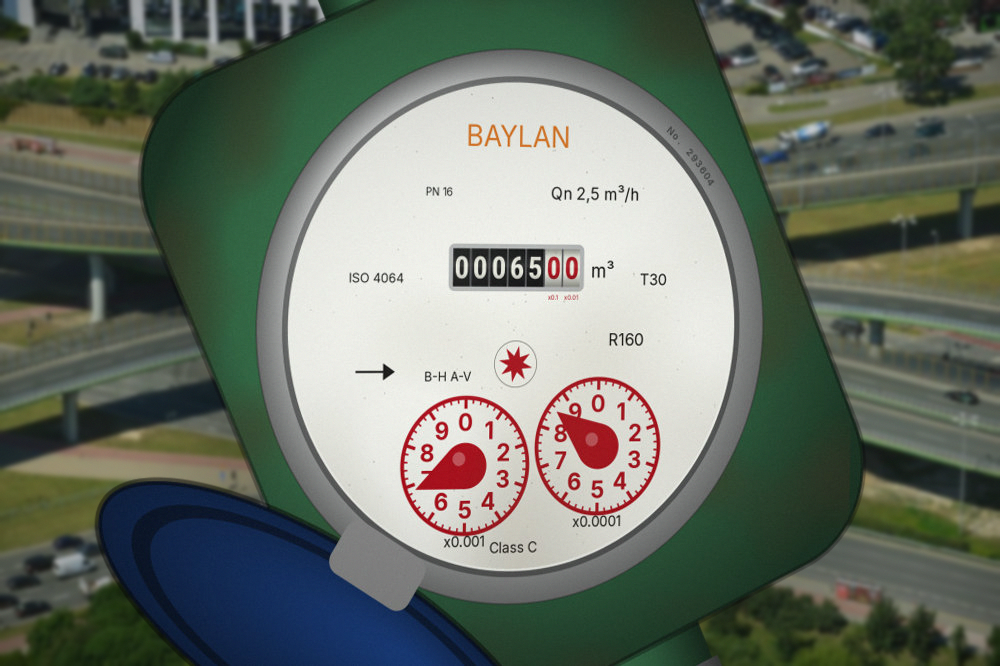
{"value": 65.0068, "unit": "m³"}
